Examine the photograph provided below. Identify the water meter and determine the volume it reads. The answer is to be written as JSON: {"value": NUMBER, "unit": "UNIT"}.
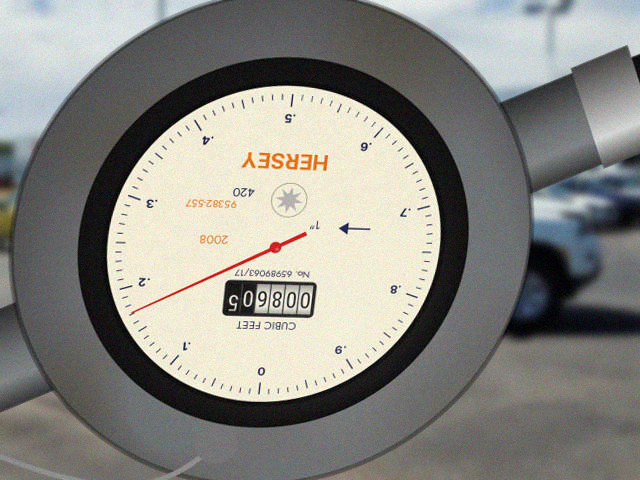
{"value": 8605.17, "unit": "ft³"}
